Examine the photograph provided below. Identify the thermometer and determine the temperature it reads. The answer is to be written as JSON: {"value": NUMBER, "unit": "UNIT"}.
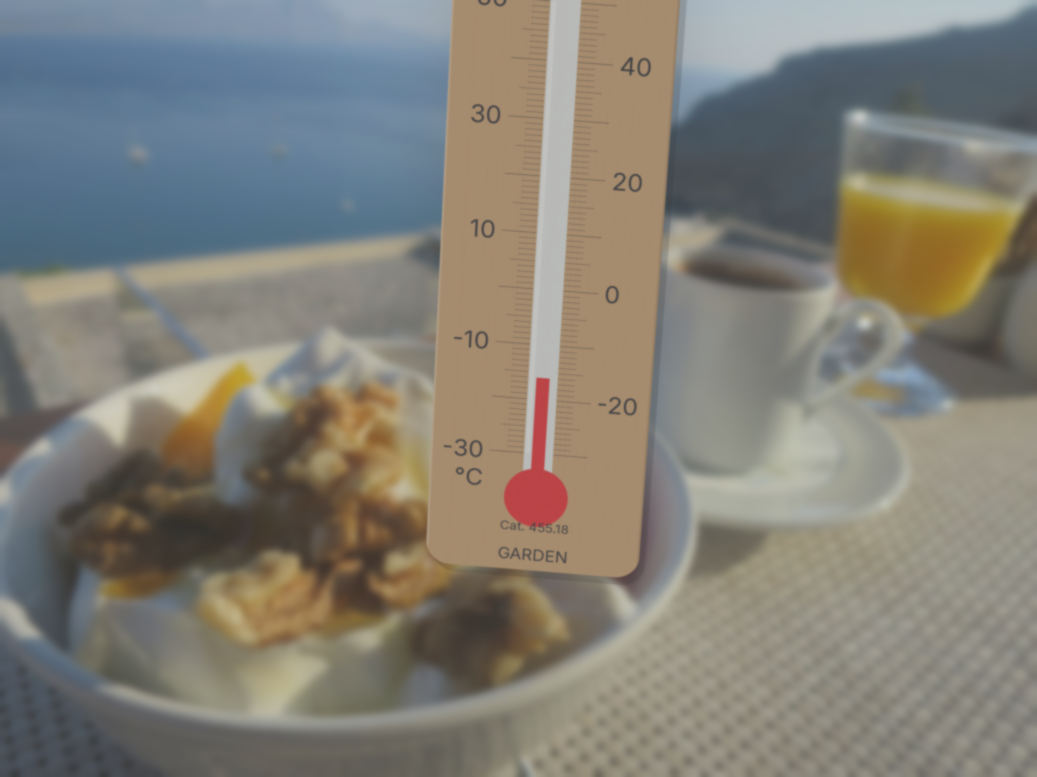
{"value": -16, "unit": "°C"}
